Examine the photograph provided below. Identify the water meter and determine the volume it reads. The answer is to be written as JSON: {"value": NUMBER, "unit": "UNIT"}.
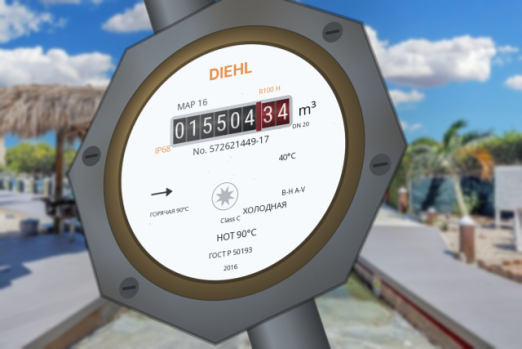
{"value": 15504.34, "unit": "m³"}
